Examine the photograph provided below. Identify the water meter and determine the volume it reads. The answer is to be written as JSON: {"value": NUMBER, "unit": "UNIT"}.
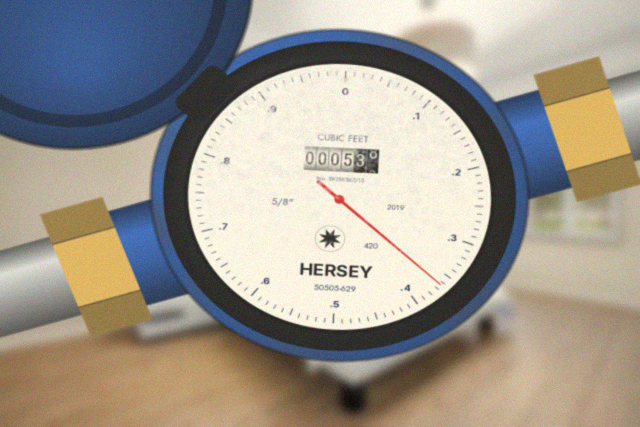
{"value": 538.36, "unit": "ft³"}
